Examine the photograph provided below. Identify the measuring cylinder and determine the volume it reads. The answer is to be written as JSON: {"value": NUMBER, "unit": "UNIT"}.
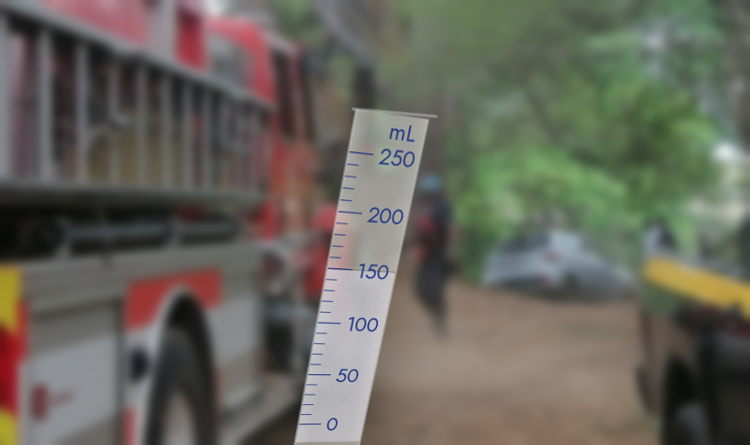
{"value": 150, "unit": "mL"}
